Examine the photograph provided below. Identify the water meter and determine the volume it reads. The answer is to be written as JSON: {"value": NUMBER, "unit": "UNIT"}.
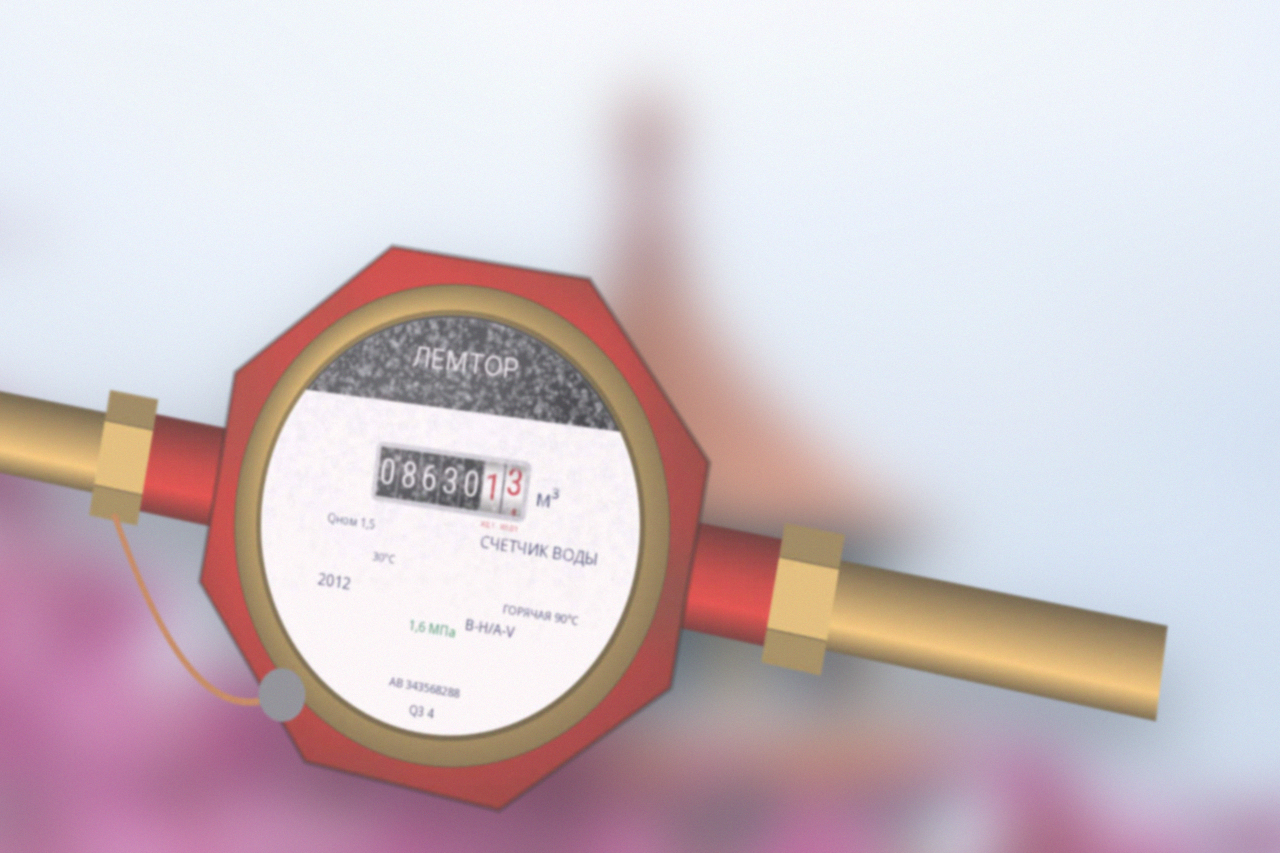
{"value": 8630.13, "unit": "m³"}
